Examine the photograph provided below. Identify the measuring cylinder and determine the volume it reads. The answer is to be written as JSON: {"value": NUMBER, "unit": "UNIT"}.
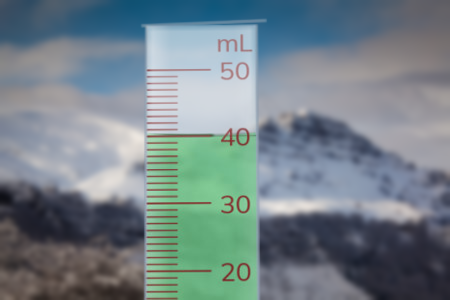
{"value": 40, "unit": "mL"}
